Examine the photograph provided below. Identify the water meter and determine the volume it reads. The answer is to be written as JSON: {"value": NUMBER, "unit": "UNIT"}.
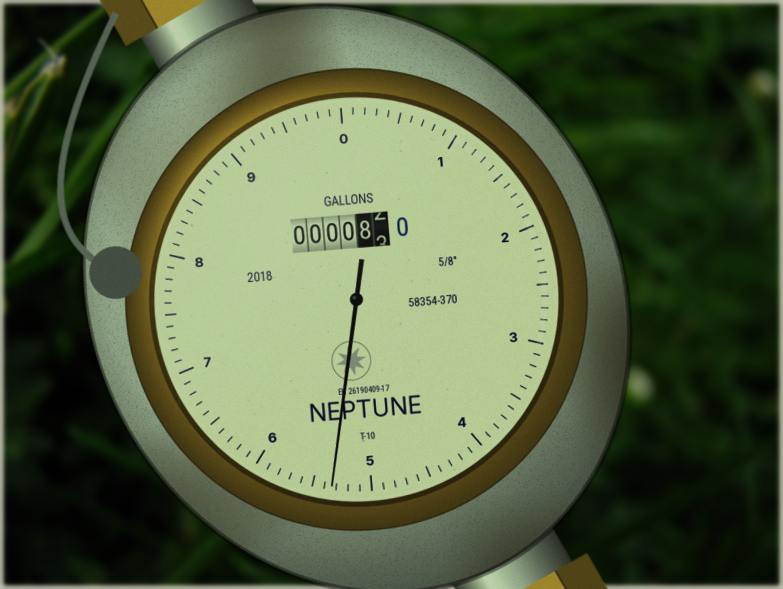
{"value": 825.3, "unit": "gal"}
